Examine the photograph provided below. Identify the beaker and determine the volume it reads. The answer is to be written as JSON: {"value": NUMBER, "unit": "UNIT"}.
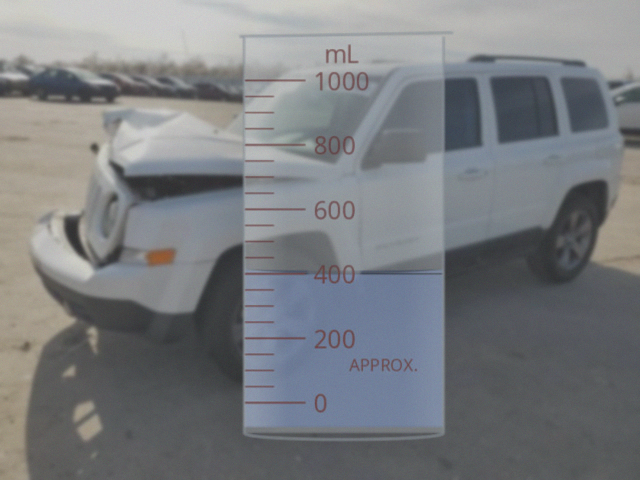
{"value": 400, "unit": "mL"}
